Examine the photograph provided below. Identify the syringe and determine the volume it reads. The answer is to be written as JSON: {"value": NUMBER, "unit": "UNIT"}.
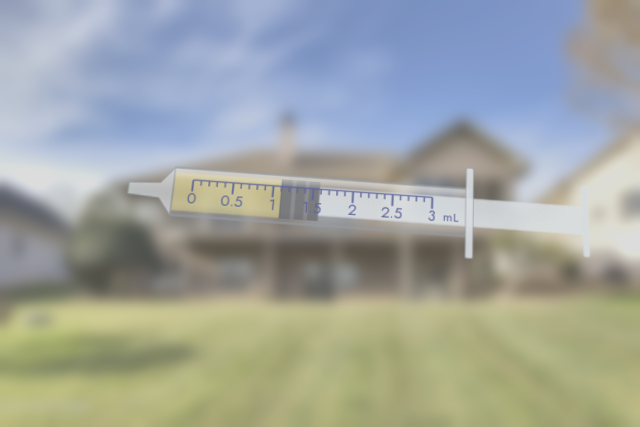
{"value": 1.1, "unit": "mL"}
